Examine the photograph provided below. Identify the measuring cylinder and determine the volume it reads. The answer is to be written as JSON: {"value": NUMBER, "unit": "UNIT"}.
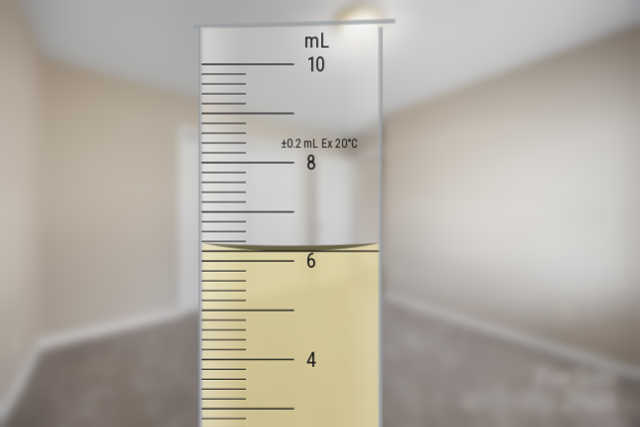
{"value": 6.2, "unit": "mL"}
